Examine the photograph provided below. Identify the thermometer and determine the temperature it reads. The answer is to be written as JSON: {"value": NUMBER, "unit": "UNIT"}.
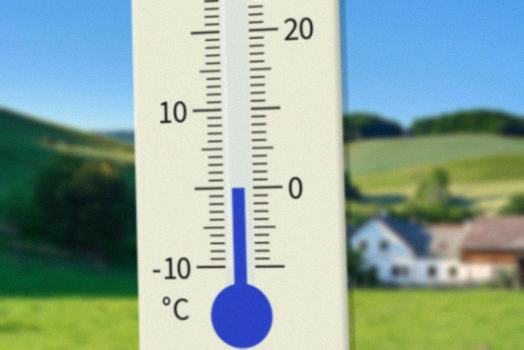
{"value": 0, "unit": "°C"}
